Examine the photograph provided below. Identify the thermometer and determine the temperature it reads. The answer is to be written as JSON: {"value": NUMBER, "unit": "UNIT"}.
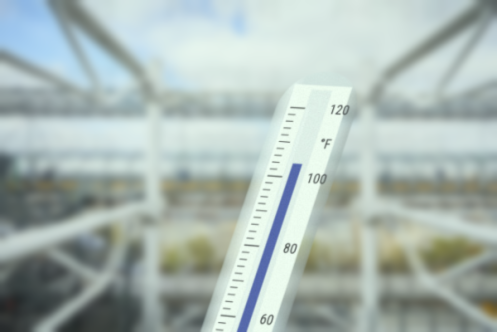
{"value": 104, "unit": "°F"}
